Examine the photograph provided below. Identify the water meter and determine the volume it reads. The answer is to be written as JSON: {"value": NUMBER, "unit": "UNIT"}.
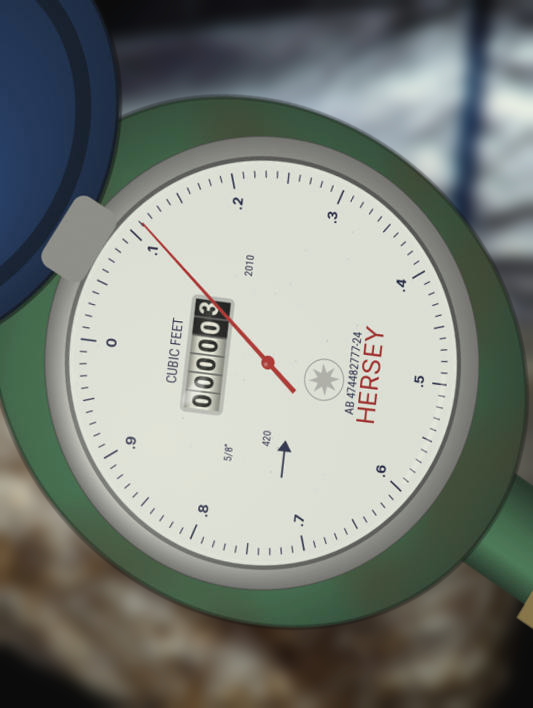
{"value": 3.11, "unit": "ft³"}
